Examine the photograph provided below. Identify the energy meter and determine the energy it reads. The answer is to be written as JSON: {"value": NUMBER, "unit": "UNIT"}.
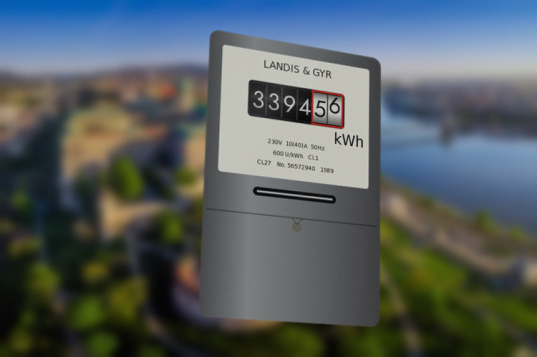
{"value": 3394.56, "unit": "kWh"}
